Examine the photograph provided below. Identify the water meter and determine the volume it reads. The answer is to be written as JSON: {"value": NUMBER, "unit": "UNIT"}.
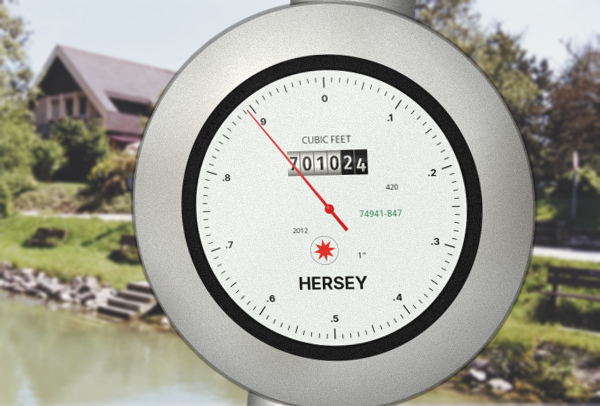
{"value": 701023.89, "unit": "ft³"}
